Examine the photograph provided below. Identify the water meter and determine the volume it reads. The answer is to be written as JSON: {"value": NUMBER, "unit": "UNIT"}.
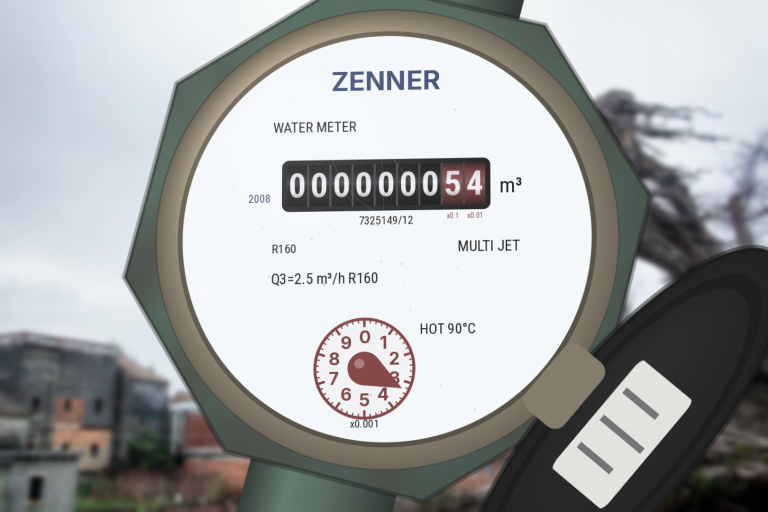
{"value": 0.543, "unit": "m³"}
